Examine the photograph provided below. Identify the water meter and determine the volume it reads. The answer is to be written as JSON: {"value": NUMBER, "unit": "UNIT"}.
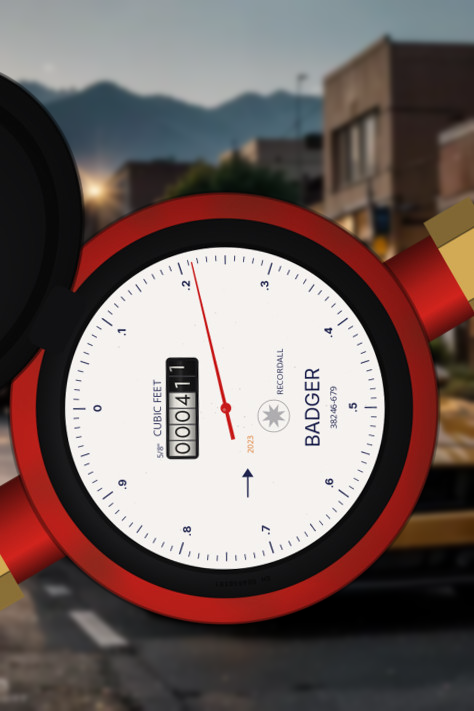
{"value": 411.21, "unit": "ft³"}
